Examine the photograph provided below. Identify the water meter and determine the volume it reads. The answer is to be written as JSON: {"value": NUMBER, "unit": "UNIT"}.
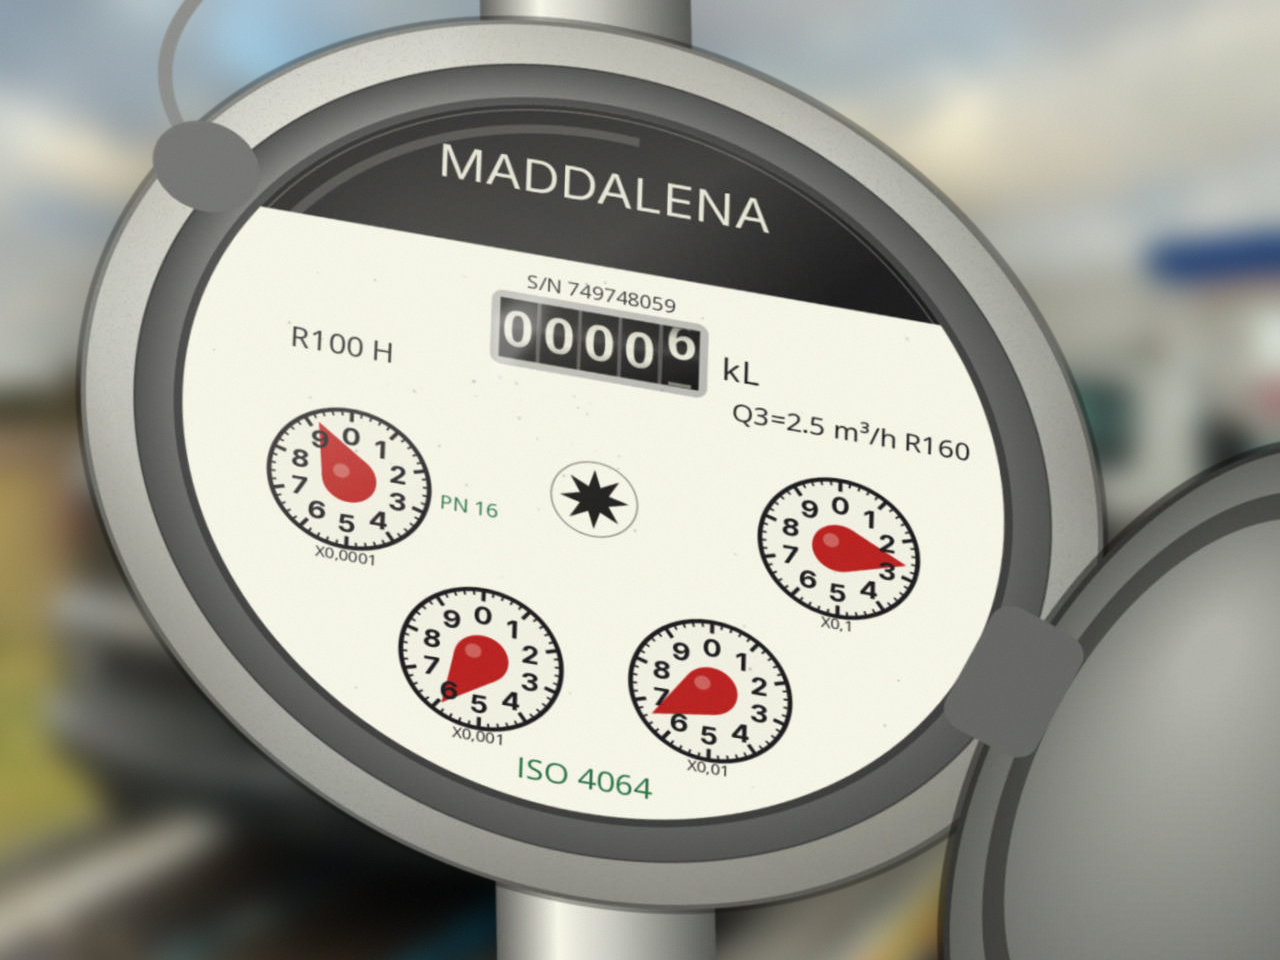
{"value": 6.2659, "unit": "kL"}
